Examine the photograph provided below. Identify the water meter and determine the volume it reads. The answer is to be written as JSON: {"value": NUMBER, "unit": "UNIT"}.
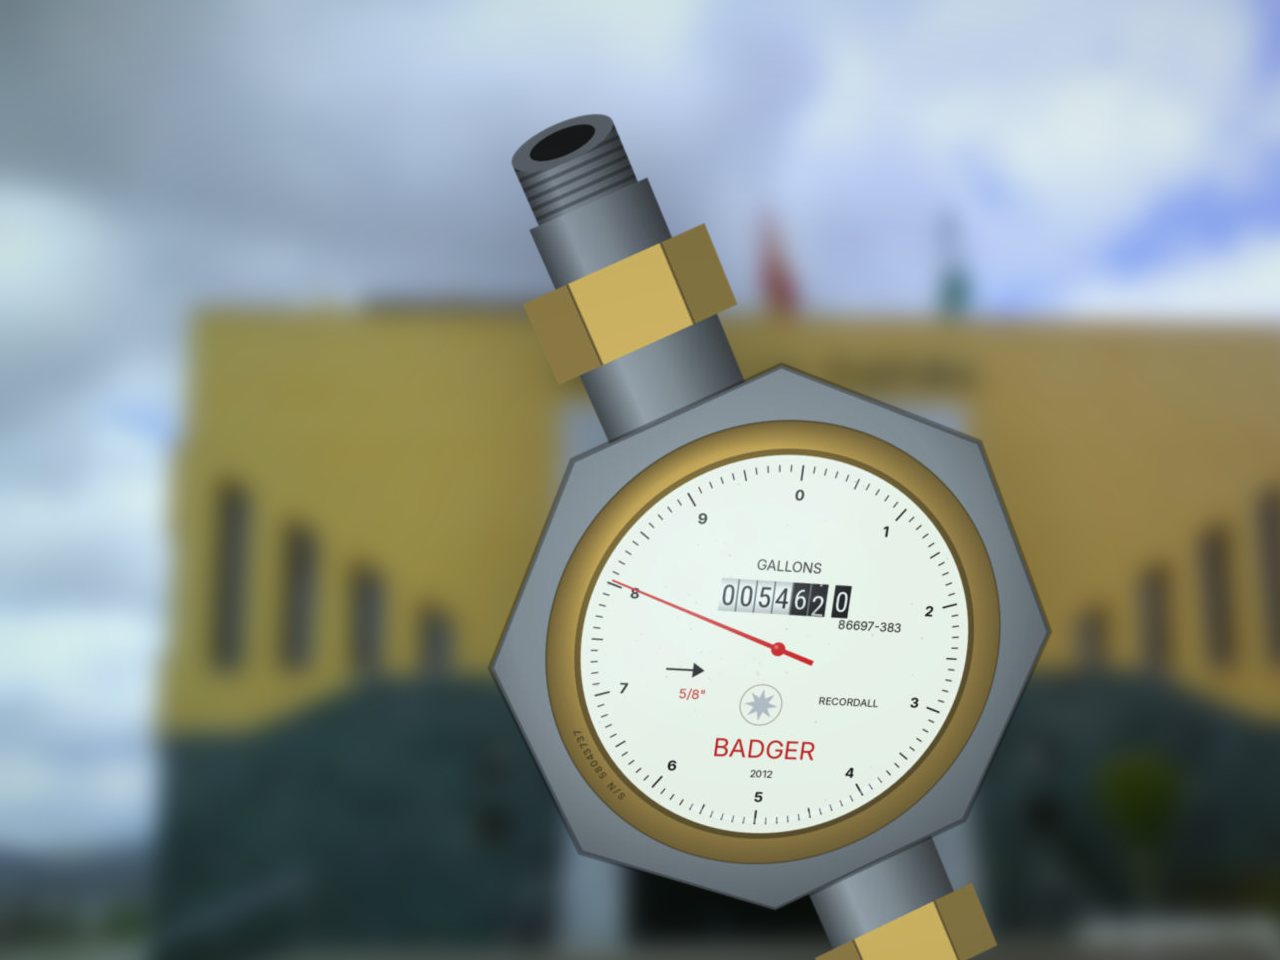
{"value": 54618.0, "unit": "gal"}
